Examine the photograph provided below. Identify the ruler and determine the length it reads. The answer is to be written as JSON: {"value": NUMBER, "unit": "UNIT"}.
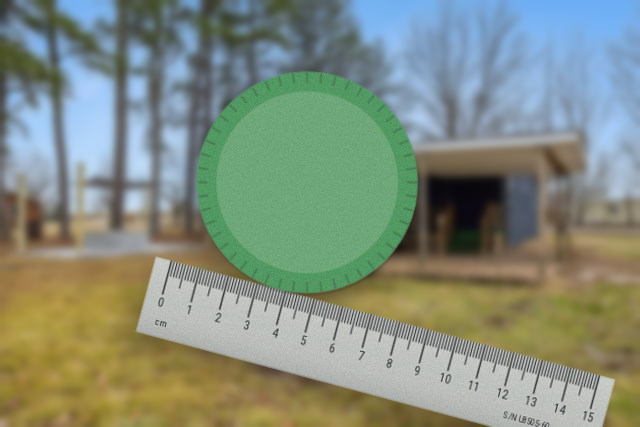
{"value": 7.5, "unit": "cm"}
